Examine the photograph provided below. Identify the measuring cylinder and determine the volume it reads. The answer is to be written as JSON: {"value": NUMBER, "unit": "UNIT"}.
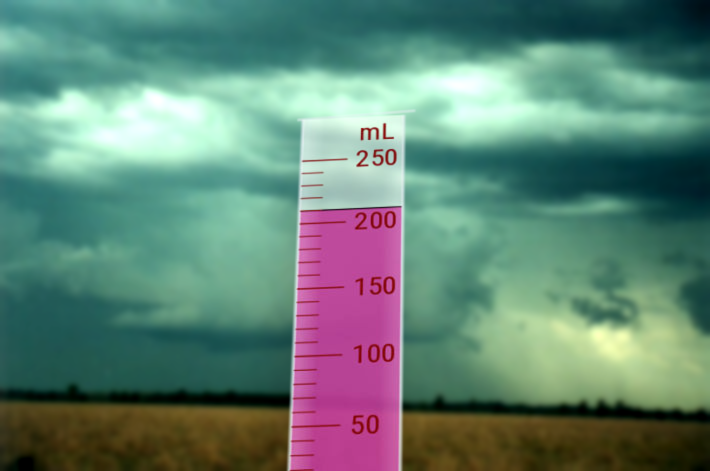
{"value": 210, "unit": "mL"}
